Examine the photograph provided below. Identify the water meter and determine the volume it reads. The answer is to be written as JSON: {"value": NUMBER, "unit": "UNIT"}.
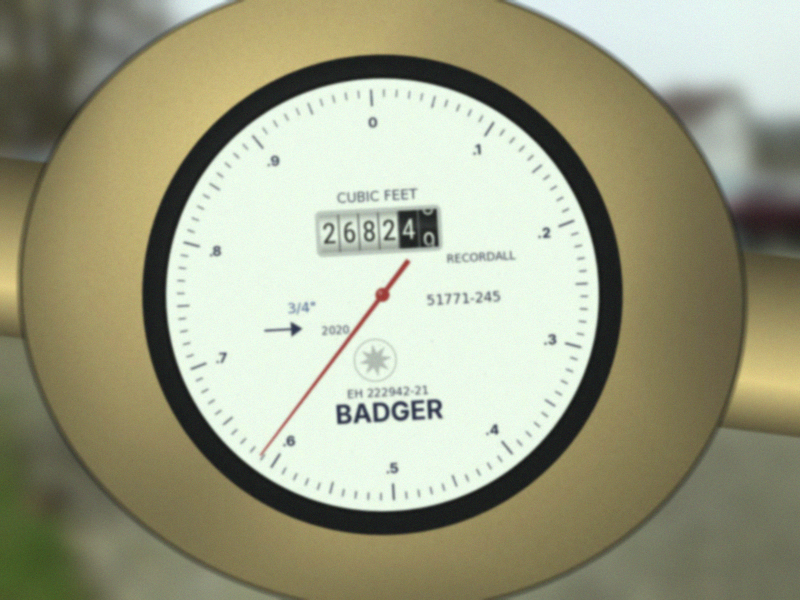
{"value": 268248.61, "unit": "ft³"}
